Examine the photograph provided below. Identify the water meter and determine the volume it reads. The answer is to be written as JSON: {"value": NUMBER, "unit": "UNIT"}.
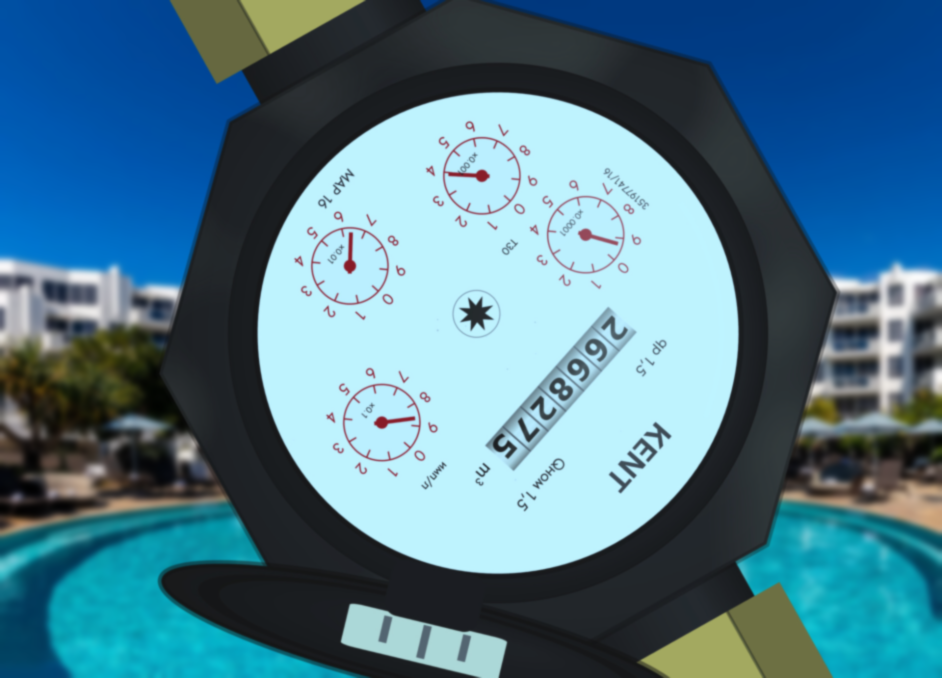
{"value": 2668274.8639, "unit": "m³"}
